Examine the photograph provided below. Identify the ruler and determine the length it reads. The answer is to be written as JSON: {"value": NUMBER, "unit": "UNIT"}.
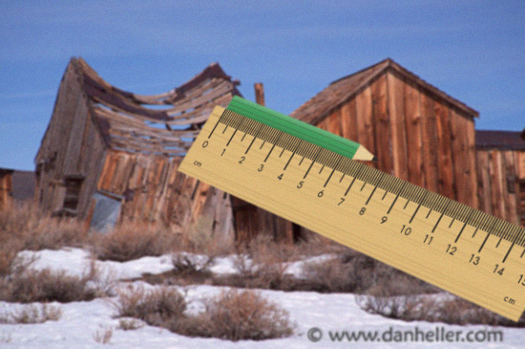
{"value": 7.5, "unit": "cm"}
